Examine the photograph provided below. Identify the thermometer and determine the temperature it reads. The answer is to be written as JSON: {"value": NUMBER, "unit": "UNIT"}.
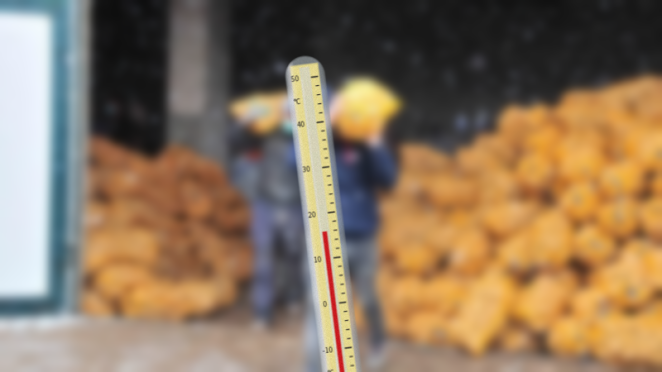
{"value": 16, "unit": "°C"}
